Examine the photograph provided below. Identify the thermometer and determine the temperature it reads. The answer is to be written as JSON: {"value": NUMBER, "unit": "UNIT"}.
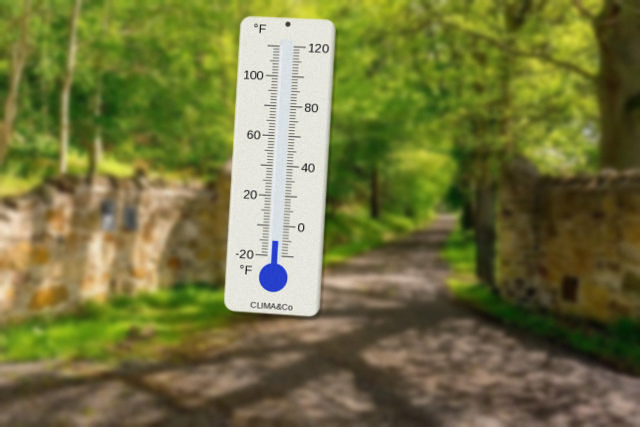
{"value": -10, "unit": "°F"}
